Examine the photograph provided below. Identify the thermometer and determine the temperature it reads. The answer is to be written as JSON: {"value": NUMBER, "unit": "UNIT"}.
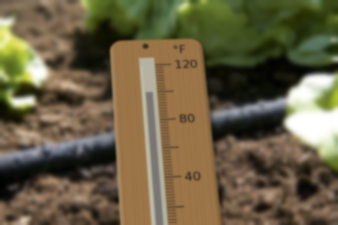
{"value": 100, "unit": "°F"}
